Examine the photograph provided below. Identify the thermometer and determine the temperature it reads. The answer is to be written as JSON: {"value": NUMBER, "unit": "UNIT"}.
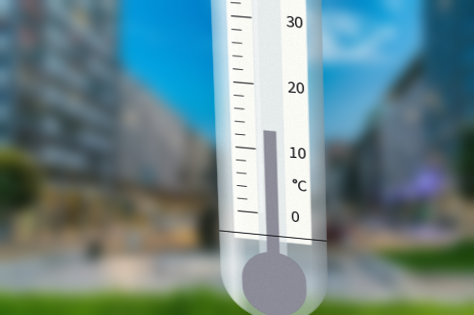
{"value": 13, "unit": "°C"}
